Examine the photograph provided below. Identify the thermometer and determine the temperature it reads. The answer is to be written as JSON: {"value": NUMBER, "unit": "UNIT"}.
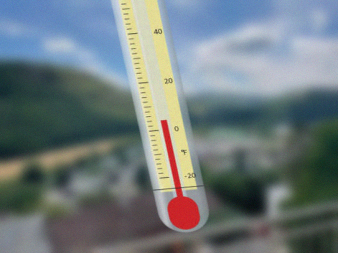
{"value": 4, "unit": "°F"}
